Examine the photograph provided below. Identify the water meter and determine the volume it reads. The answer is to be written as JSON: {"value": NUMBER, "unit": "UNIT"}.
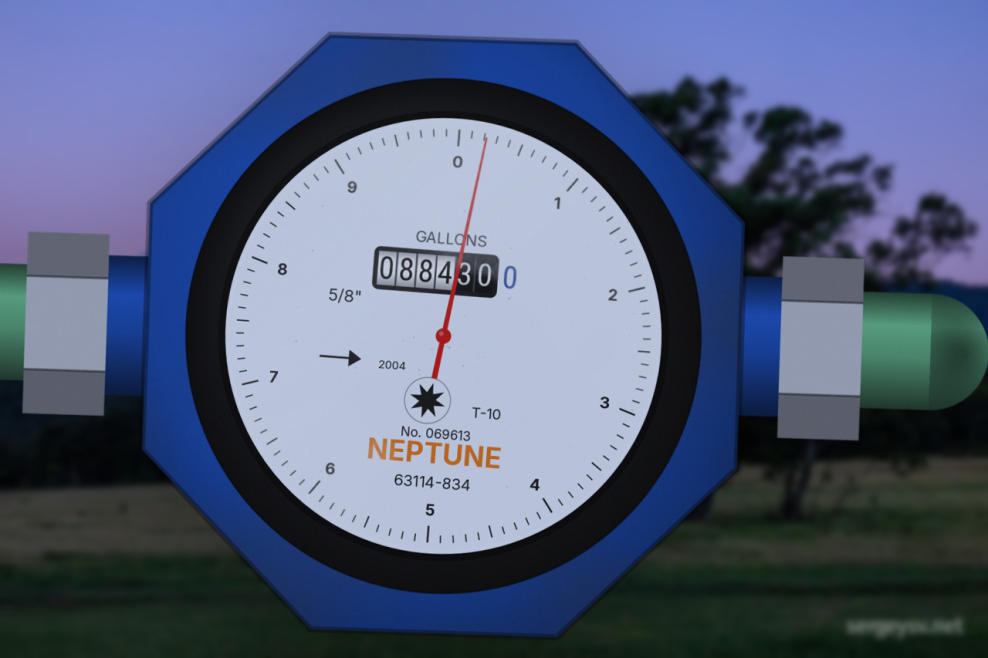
{"value": 884300.2, "unit": "gal"}
